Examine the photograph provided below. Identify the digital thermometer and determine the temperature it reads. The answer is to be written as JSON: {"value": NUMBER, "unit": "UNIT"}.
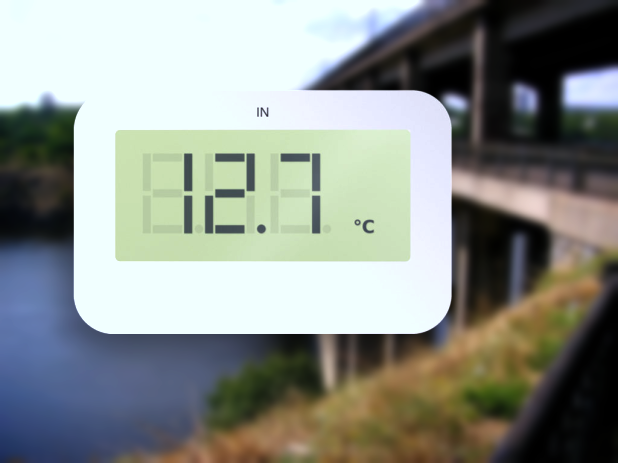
{"value": 12.7, "unit": "°C"}
